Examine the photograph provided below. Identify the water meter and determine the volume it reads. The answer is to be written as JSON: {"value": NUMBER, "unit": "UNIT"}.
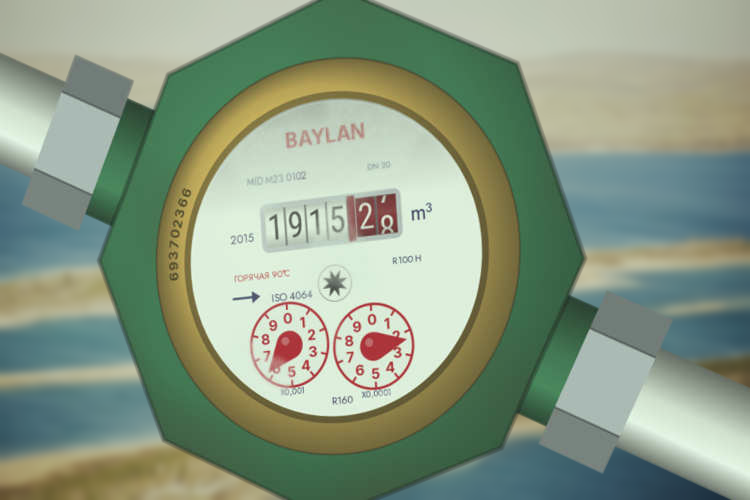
{"value": 1915.2762, "unit": "m³"}
